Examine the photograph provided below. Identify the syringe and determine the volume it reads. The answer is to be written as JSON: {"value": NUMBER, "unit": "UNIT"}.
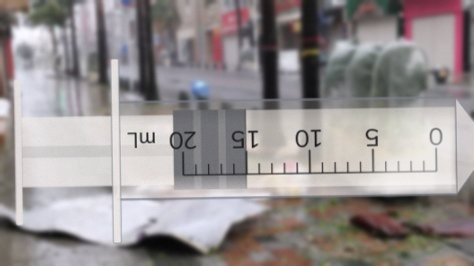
{"value": 15, "unit": "mL"}
